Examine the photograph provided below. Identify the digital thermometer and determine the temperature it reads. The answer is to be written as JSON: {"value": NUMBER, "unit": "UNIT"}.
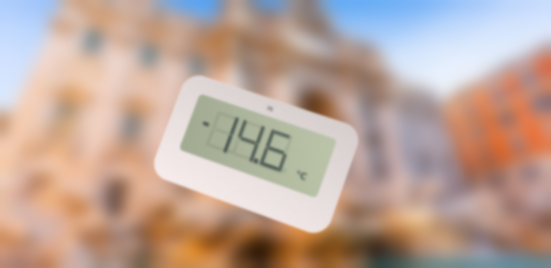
{"value": -14.6, "unit": "°C"}
